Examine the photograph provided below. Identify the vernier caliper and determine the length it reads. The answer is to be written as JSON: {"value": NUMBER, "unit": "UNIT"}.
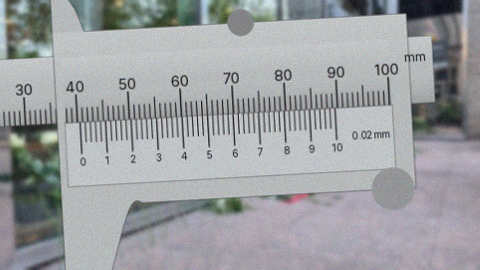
{"value": 40.5, "unit": "mm"}
